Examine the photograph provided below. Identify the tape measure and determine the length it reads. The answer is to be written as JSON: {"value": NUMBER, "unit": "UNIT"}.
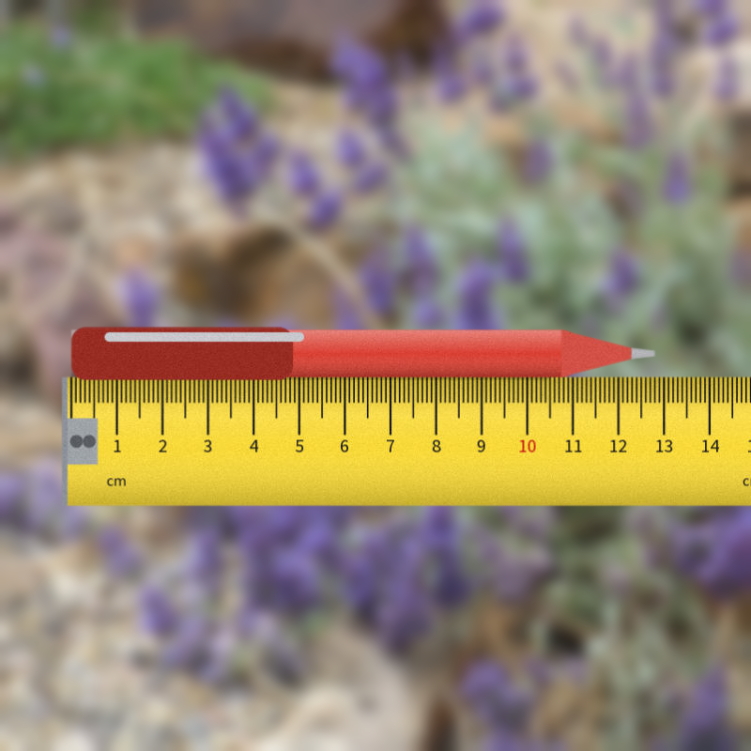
{"value": 12.8, "unit": "cm"}
